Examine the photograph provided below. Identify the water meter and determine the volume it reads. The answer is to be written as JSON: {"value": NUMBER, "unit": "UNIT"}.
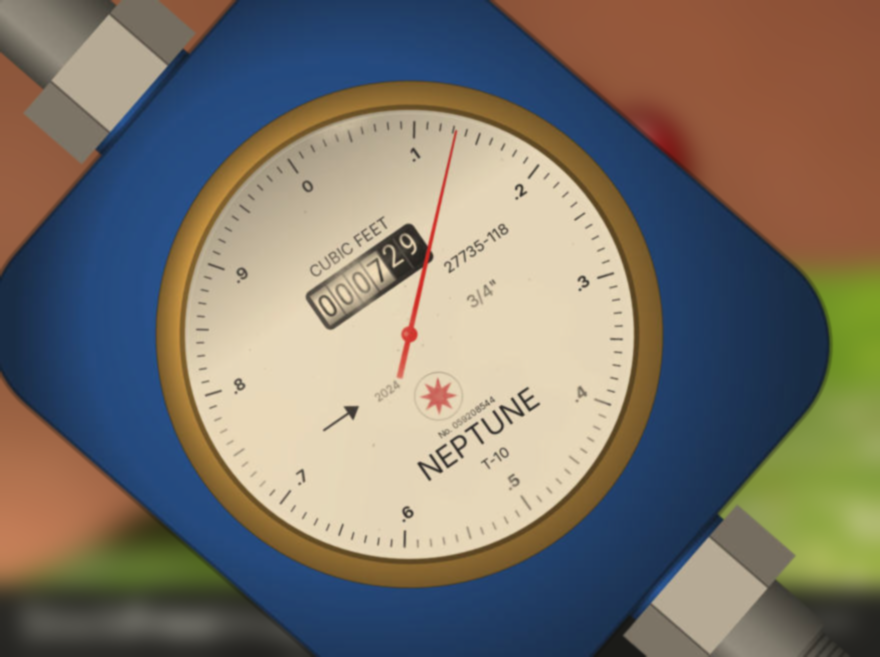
{"value": 729.13, "unit": "ft³"}
